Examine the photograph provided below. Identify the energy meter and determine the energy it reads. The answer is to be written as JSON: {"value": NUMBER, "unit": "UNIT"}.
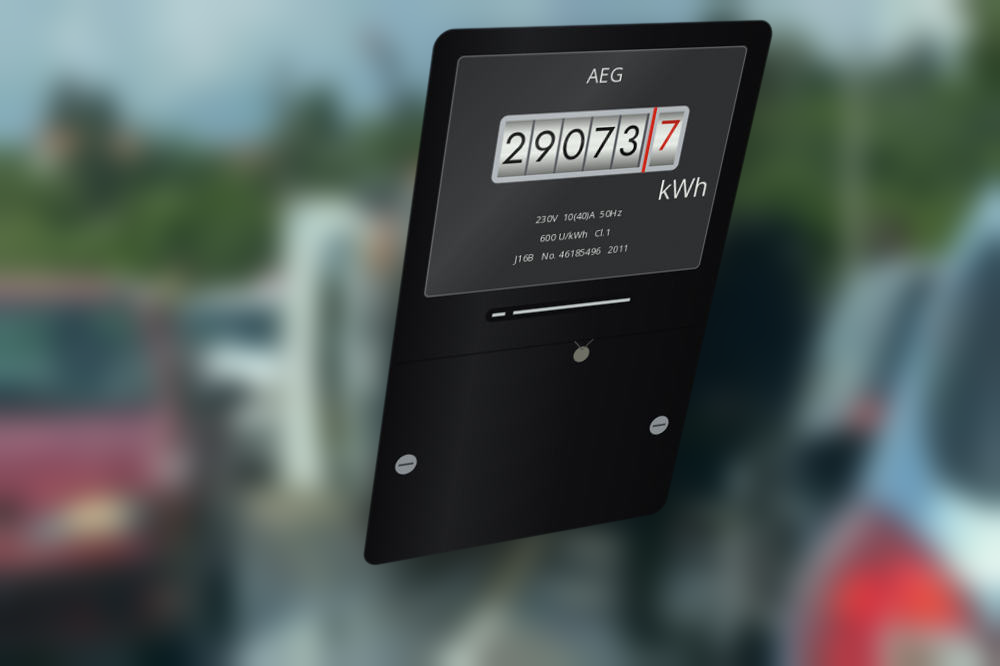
{"value": 29073.7, "unit": "kWh"}
